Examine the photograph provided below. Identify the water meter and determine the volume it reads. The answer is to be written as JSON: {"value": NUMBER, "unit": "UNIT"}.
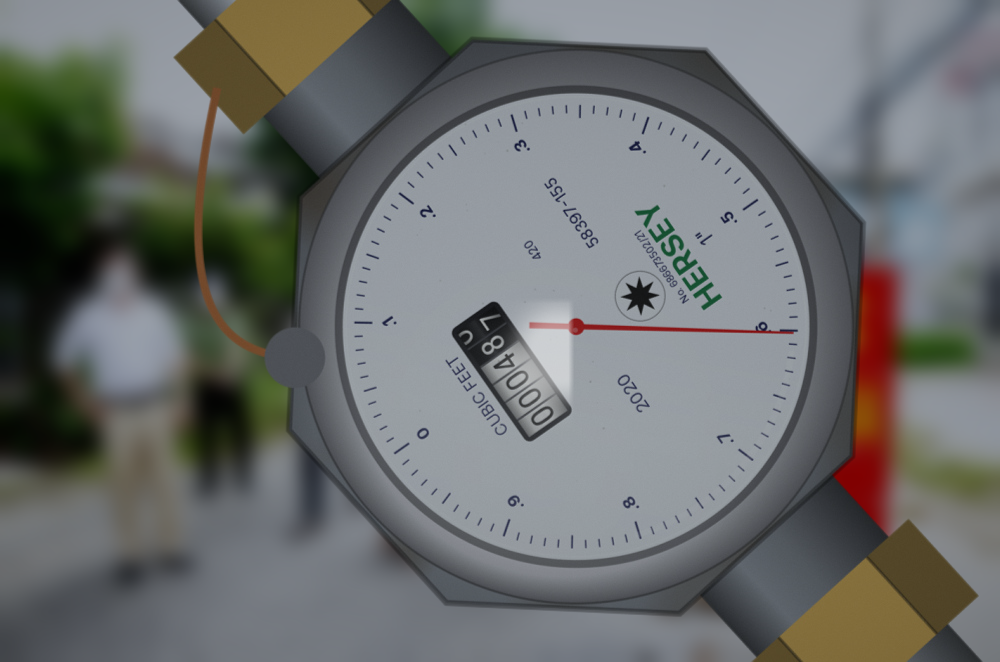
{"value": 486.60, "unit": "ft³"}
